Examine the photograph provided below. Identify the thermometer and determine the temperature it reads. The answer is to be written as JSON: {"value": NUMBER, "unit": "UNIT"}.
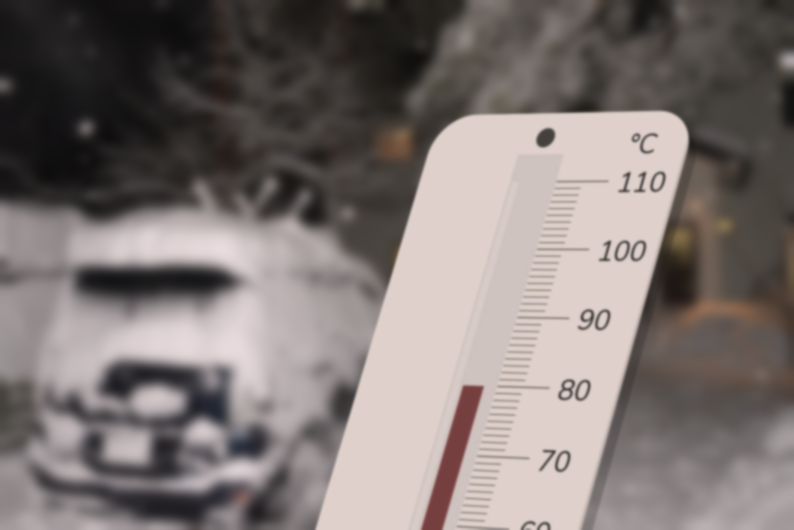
{"value": 80, "unit": "°C"}
